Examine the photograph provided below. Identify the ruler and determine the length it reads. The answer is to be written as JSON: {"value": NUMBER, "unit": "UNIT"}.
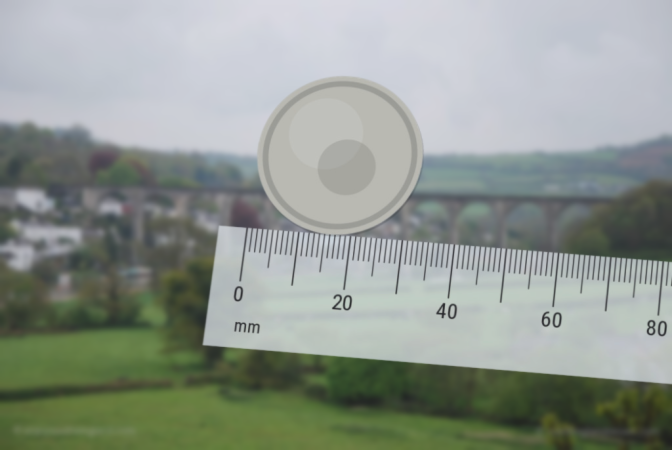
{"value": 32, "unit": "mm"}
